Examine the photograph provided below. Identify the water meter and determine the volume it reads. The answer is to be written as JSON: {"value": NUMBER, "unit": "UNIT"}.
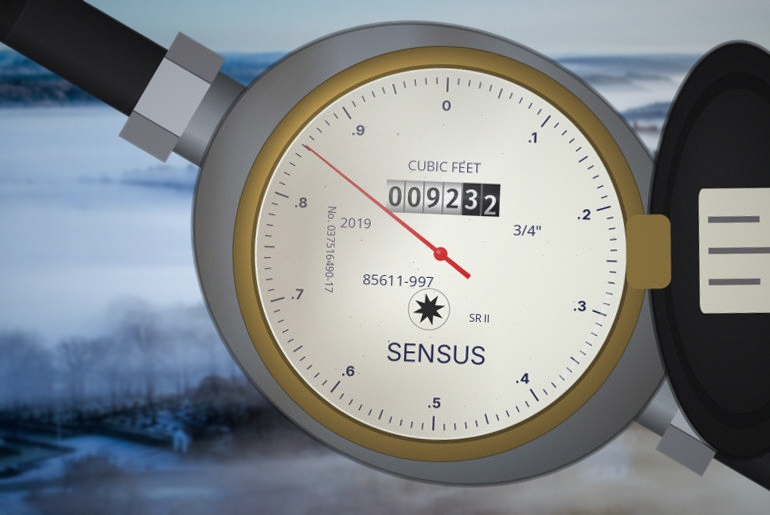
{"value": 9231.85, "unit": "ft³"}
